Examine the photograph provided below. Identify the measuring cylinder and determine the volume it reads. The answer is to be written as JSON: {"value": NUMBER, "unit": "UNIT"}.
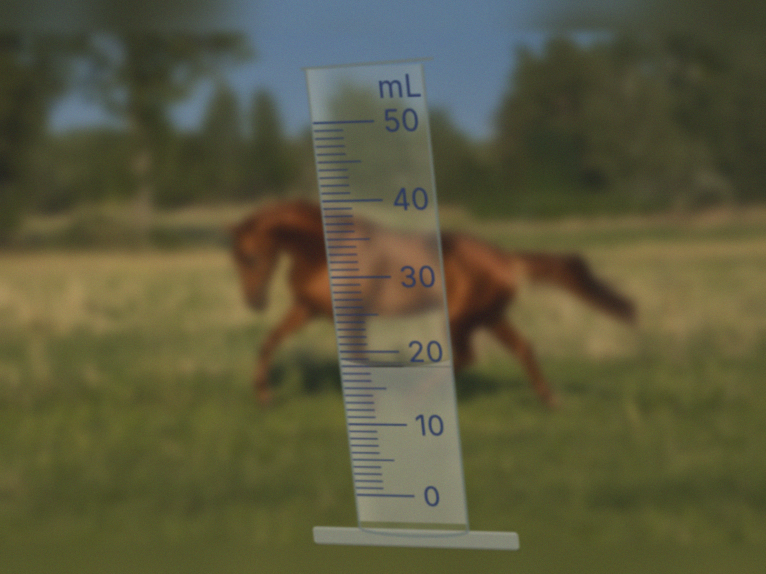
{"value": 18, "unit": "mL"}
